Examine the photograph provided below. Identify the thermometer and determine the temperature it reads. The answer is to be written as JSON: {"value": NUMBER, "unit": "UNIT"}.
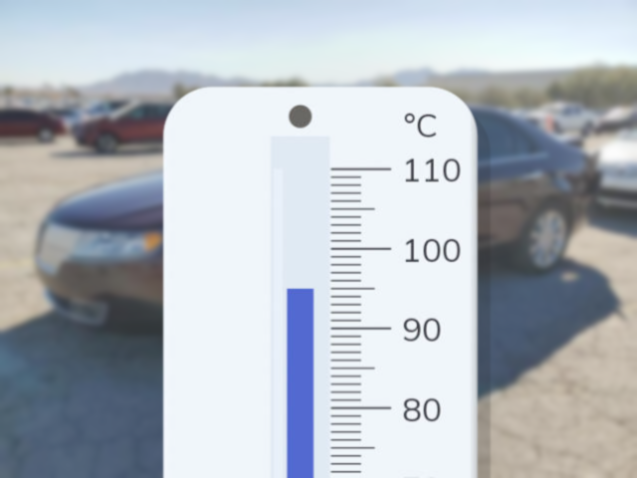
{"value": 95, "unit": "°C"}
